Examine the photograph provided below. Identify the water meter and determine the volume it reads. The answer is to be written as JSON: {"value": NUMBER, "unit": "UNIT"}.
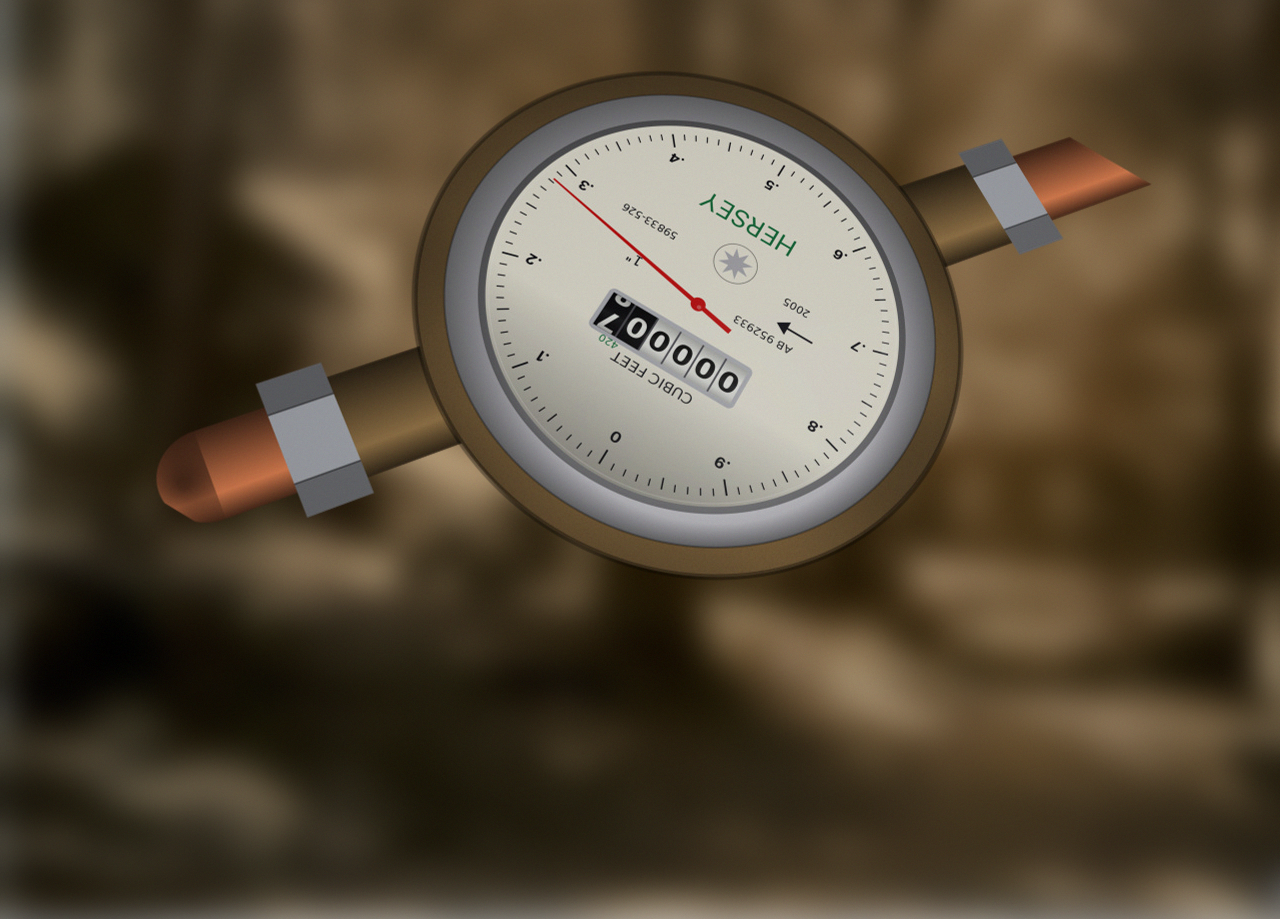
{"value": 7.28, "unit": "ft³"}
